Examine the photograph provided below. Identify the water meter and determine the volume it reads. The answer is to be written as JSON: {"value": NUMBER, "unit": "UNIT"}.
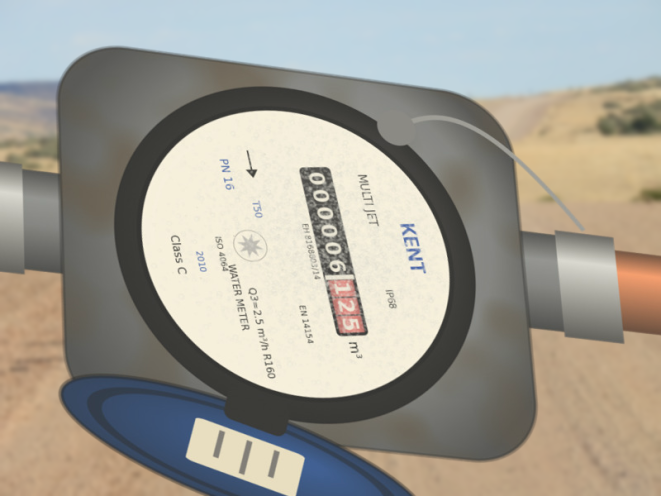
{"value": 6.125, "unit": "m³"}
